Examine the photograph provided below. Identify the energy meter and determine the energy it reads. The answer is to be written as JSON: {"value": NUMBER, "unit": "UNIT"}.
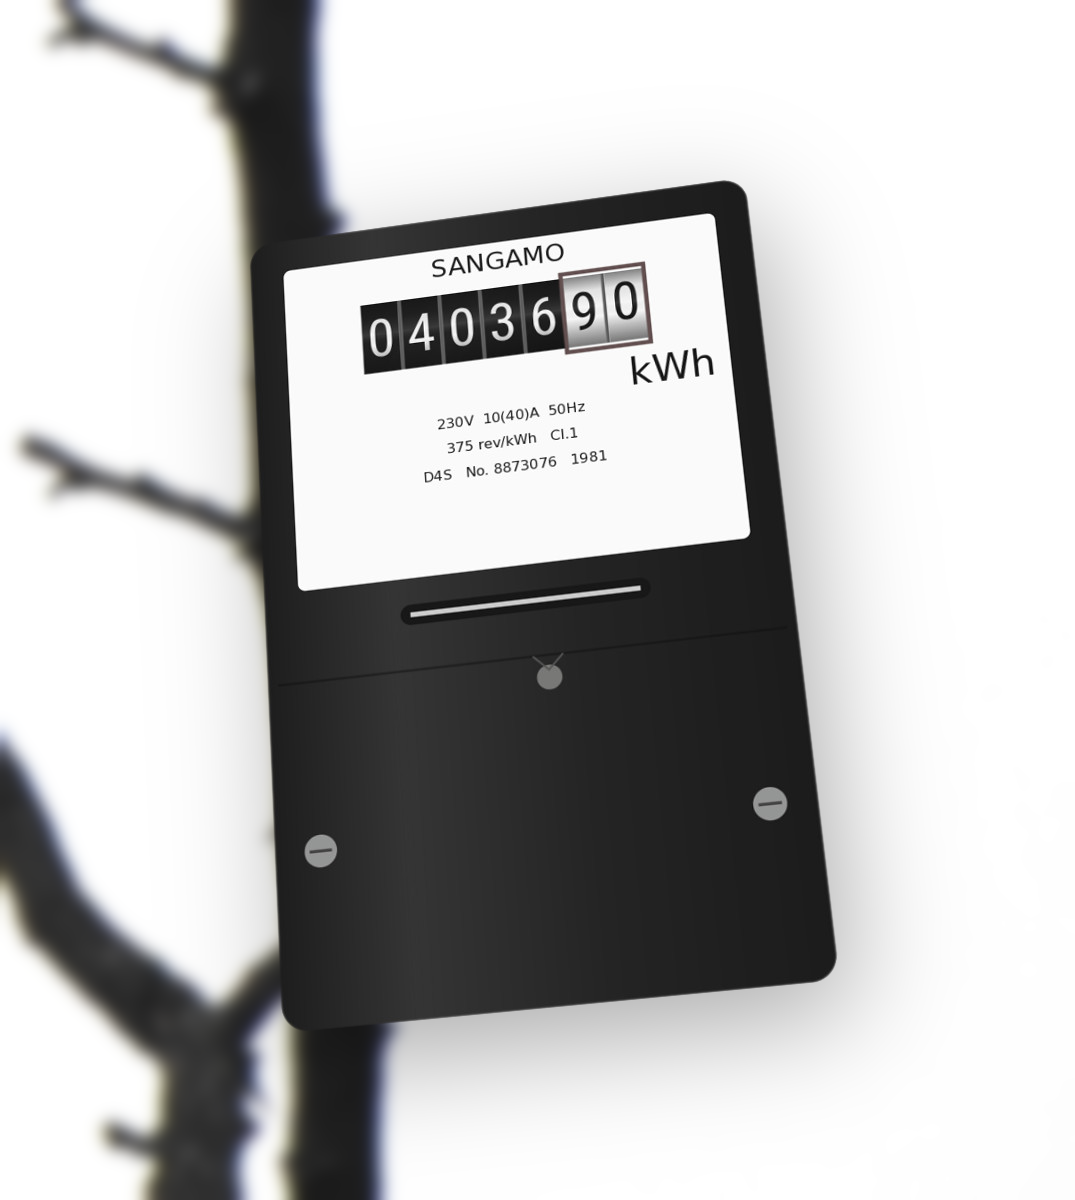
{"value": 4036.90, "unit": "kWh"}
